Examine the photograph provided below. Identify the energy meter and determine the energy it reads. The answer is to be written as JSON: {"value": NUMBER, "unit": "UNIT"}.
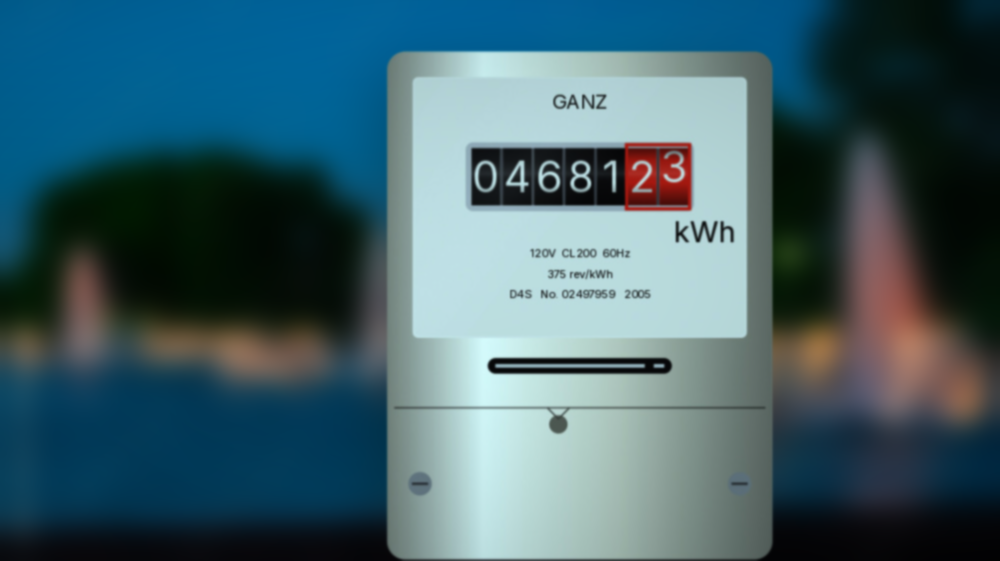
{"value": 4681.23, "unit": "kWh"}
